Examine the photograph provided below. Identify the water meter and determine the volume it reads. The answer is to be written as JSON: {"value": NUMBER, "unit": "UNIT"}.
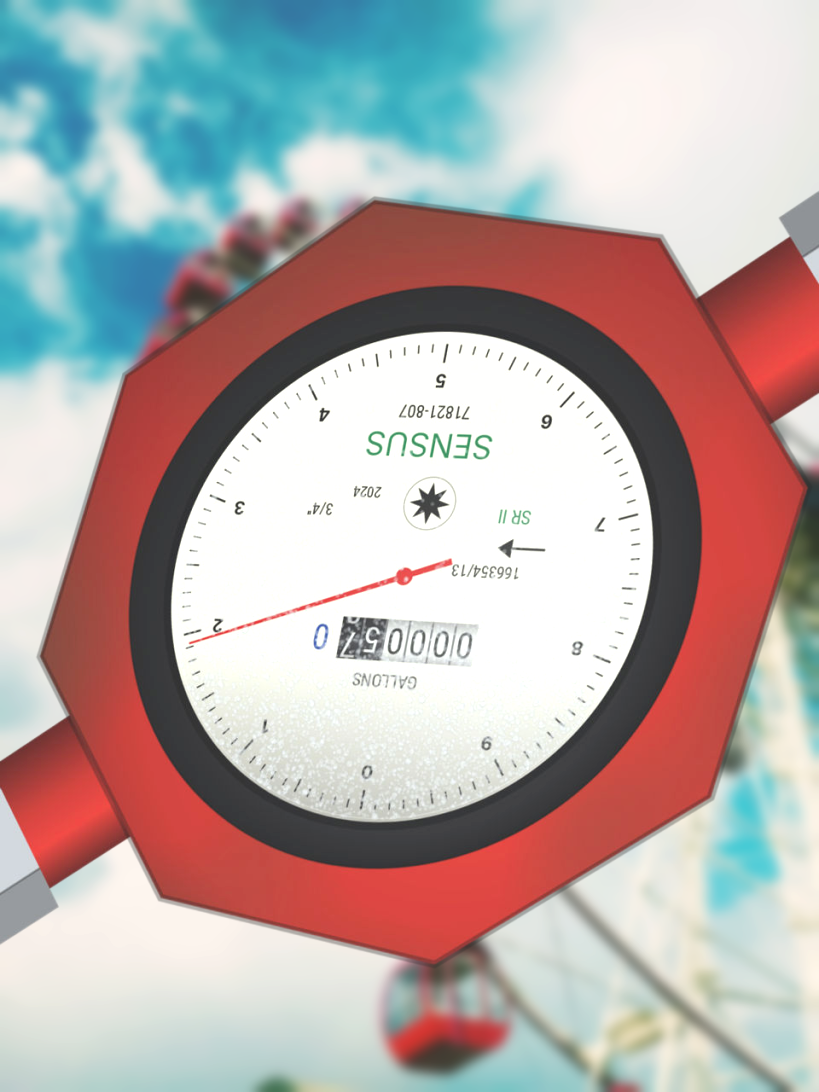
{"value": 571.9, "unit": "gal"}
